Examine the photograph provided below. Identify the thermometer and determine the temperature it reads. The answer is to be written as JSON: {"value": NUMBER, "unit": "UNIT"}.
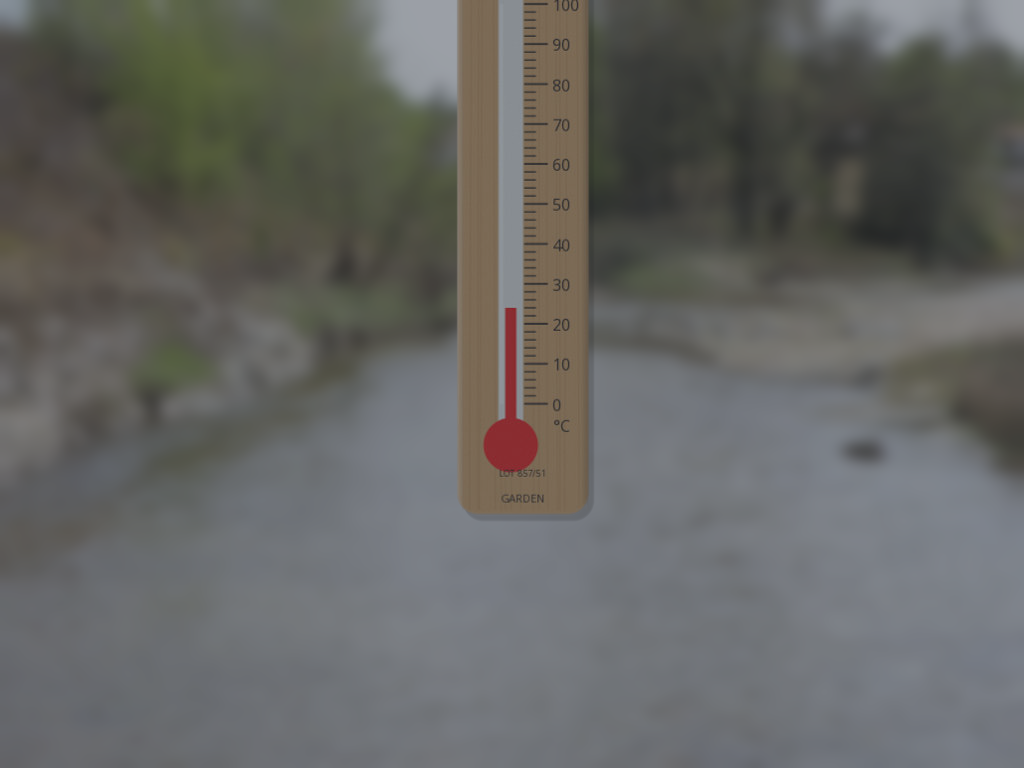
{"value": 24, "unit": "°C"}
